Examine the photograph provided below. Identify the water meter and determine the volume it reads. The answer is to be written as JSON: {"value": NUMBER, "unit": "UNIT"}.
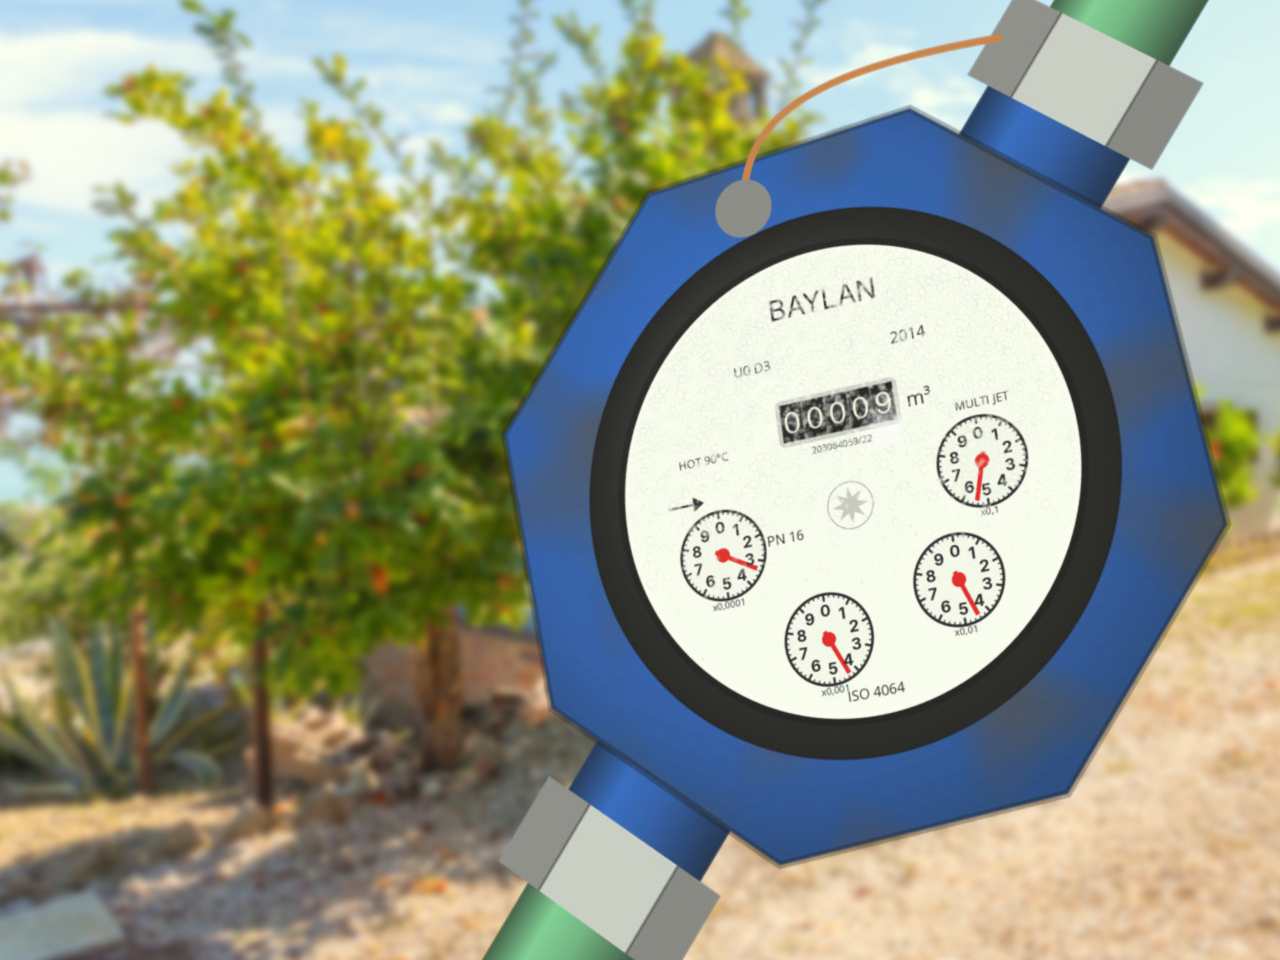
{"value": 9.5443, "unit": "m³"}
